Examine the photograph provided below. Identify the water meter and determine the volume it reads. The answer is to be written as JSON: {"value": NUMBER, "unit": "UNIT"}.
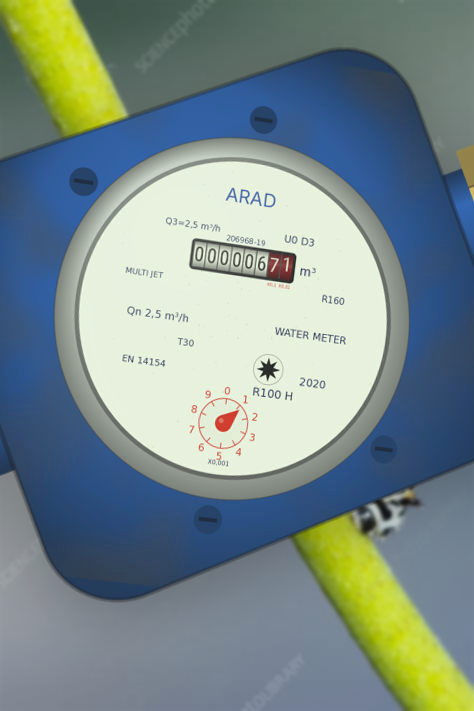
{"value": 6.711, "unit": "m³"}
